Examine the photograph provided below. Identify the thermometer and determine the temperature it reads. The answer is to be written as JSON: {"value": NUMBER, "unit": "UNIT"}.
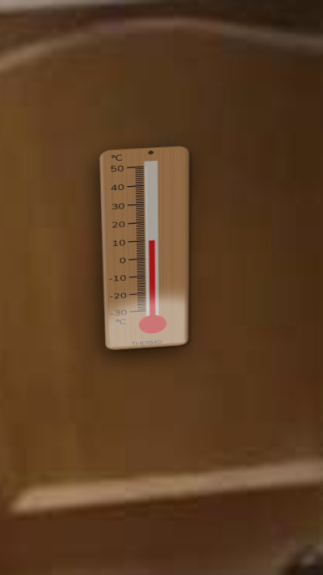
{"value": 10, "unit": "°C"}
